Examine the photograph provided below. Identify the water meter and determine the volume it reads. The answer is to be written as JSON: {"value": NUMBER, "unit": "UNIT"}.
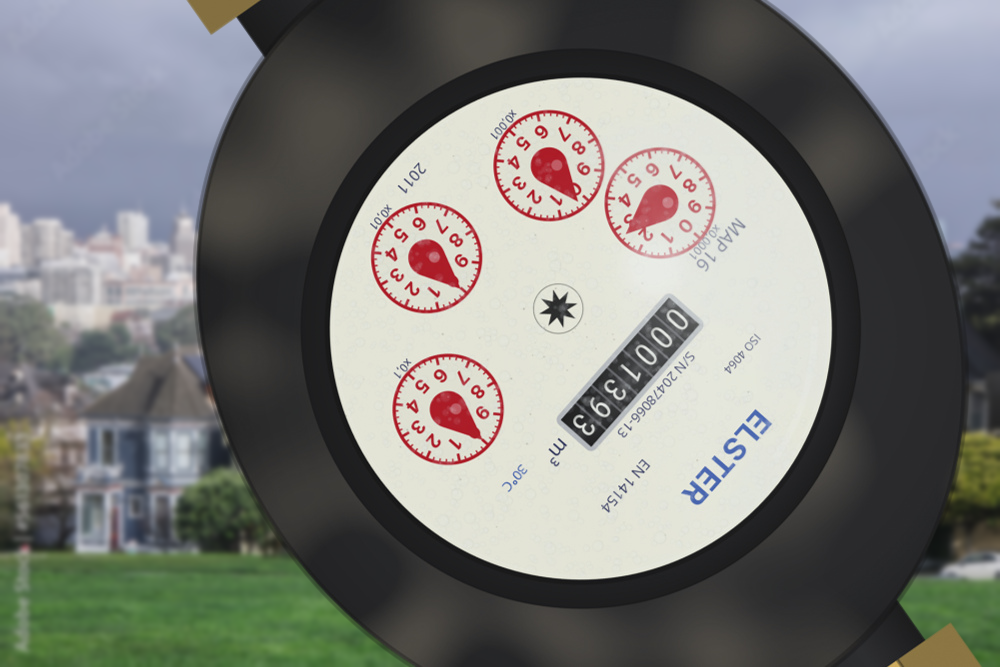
{"value": 1393.0002, "unit": "m³"}
